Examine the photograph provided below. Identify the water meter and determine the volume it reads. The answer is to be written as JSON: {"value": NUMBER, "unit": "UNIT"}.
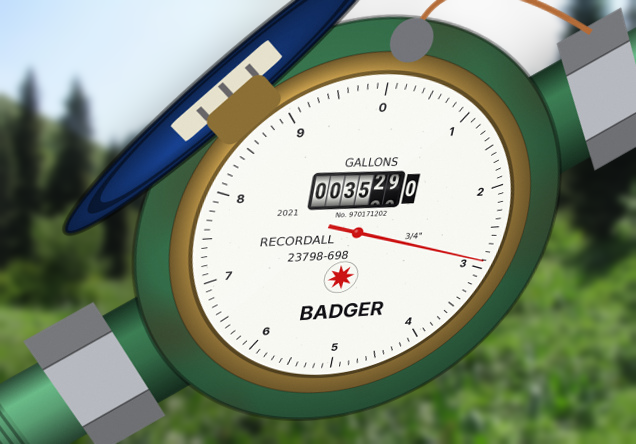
{"value": 35292.9, "unit": "gal"}
